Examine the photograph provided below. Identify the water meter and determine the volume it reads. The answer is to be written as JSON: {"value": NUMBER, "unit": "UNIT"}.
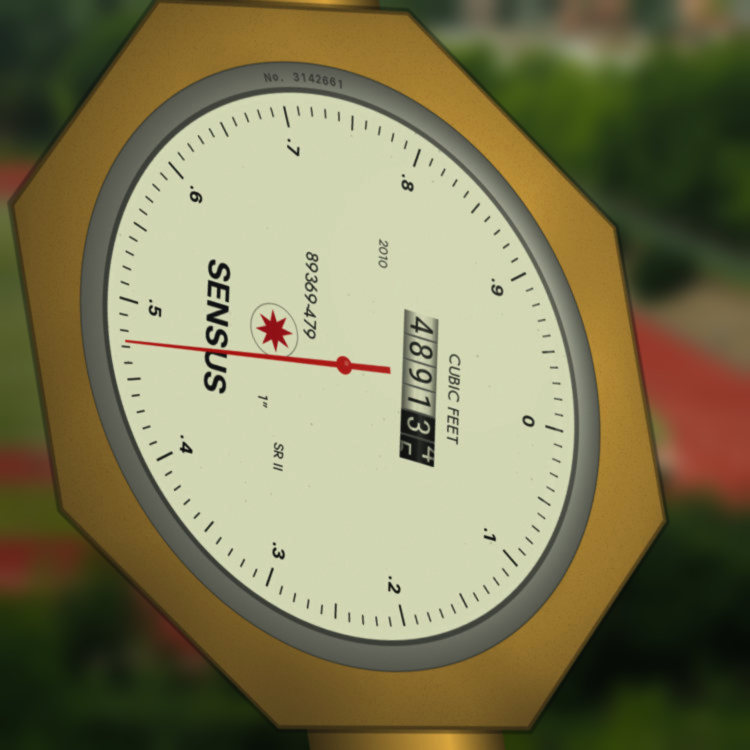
{"value": 489134.47, "unit": "ft³"}
